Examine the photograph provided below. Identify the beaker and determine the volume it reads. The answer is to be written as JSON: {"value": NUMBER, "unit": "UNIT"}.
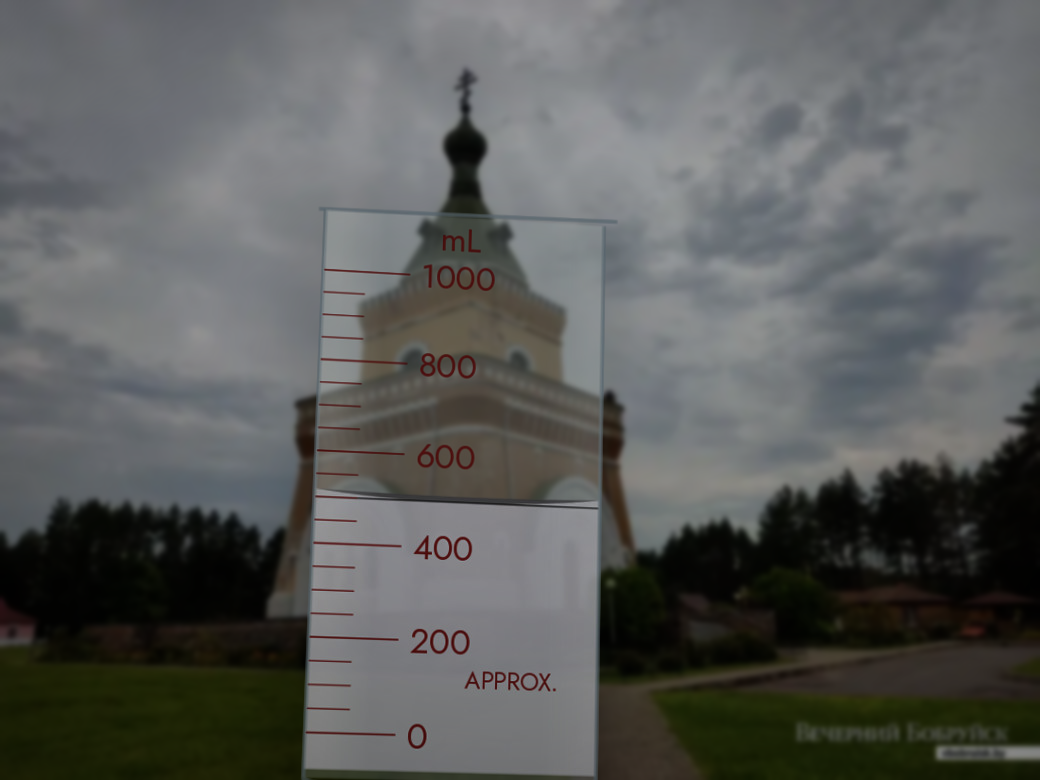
{"value": 500, "unit": "mL"}
